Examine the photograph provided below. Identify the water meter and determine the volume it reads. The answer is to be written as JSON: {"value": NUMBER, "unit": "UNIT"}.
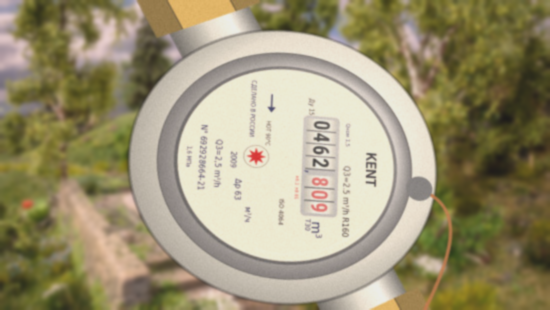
{"value": 462.809, "unit": "m³"}
